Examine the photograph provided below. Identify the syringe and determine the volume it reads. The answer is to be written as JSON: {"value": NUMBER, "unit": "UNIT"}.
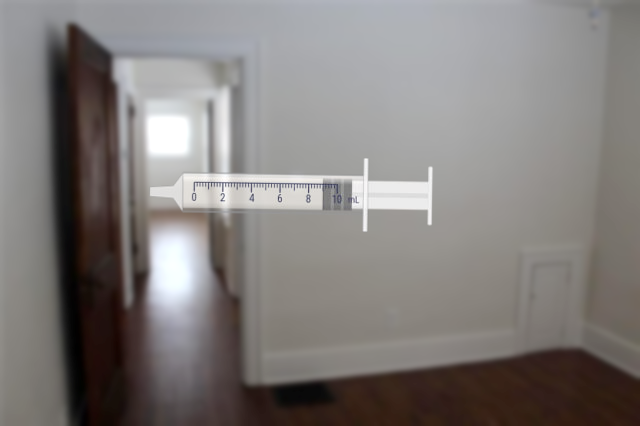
{"value": 9, "unit": "mL"}
